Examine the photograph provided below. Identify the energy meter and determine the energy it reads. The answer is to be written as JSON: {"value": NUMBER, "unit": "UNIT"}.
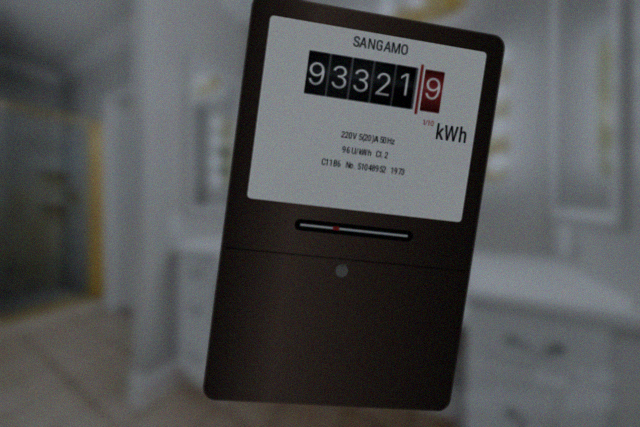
{"value": 93321.9, "unit": "kWh"}
